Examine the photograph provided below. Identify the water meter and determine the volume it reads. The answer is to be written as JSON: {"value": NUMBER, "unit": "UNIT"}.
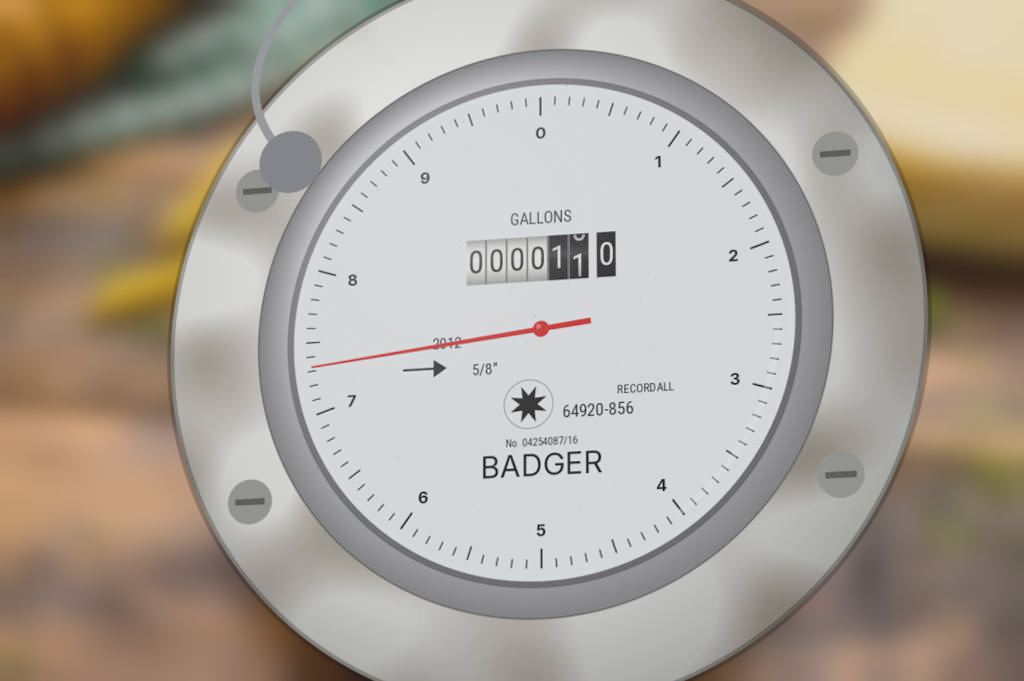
{"value": 107.3, "unit": "gal"}
